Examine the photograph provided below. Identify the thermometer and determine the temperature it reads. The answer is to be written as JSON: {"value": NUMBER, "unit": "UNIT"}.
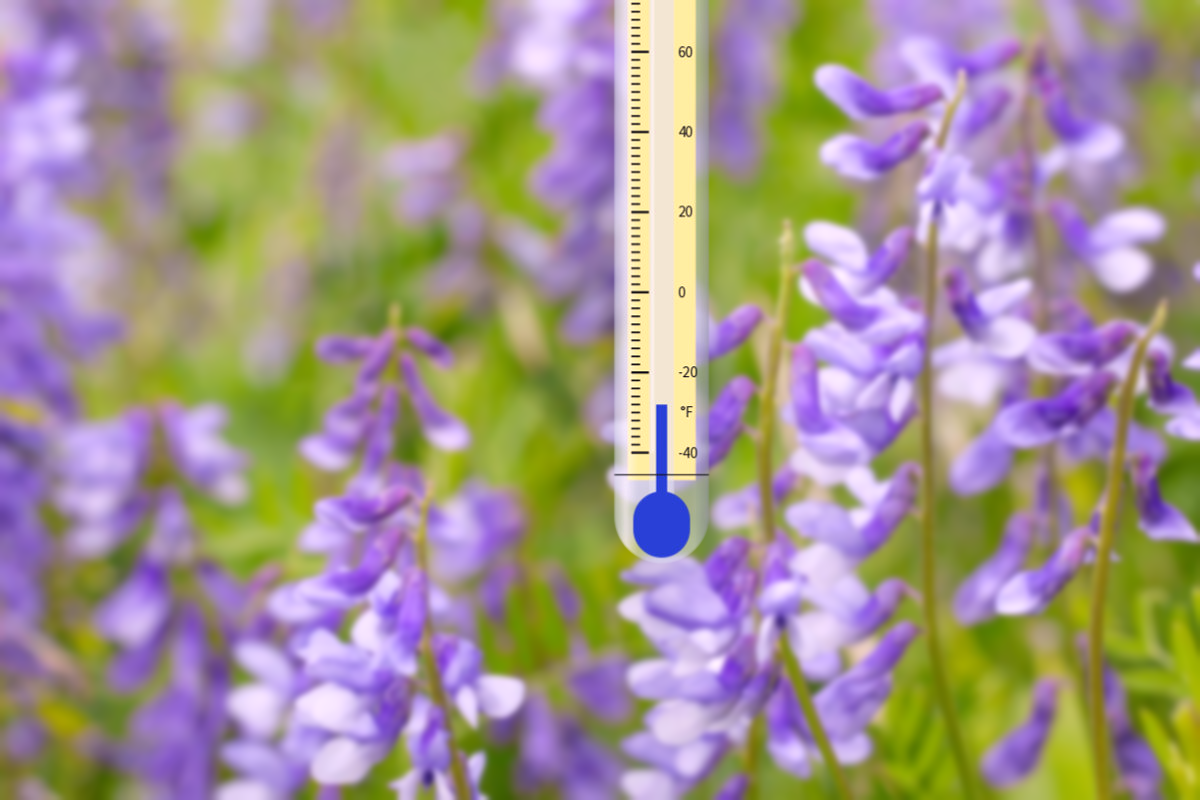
{"value": -28, "unit": "°F"}
